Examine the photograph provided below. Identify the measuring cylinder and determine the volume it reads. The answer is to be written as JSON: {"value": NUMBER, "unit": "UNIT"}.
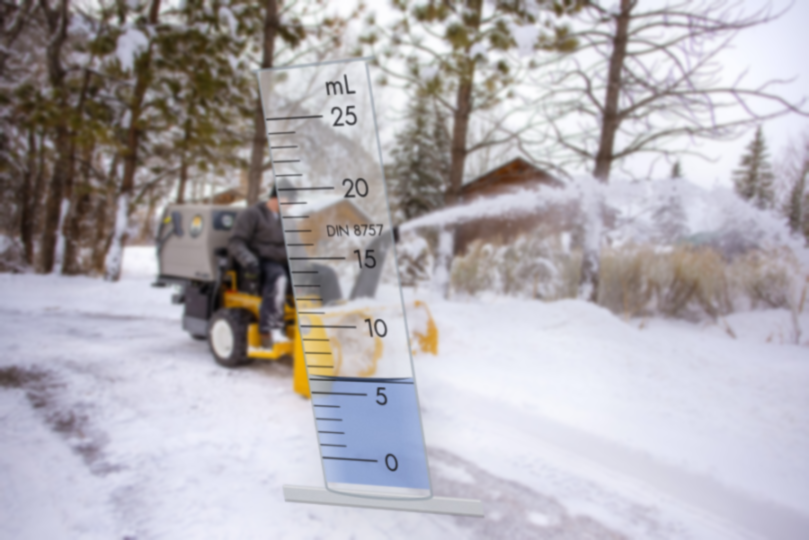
{"value": 6, "unit": "mL"}
